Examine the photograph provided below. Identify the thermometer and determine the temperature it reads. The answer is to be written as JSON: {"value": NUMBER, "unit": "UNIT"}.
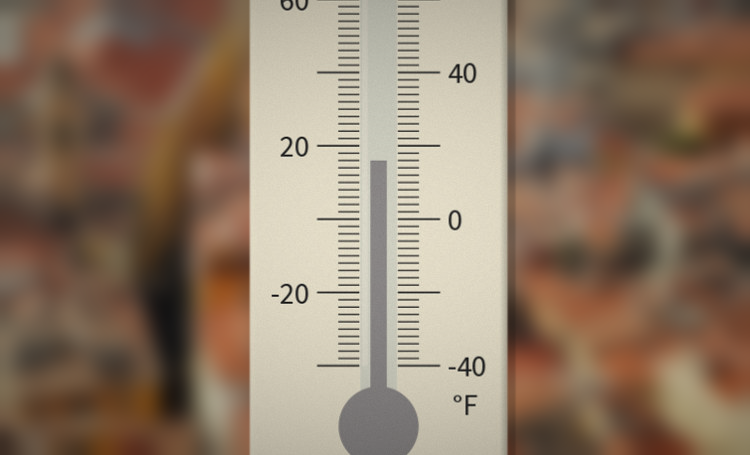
{"value": 16, "unit": "°F"}
